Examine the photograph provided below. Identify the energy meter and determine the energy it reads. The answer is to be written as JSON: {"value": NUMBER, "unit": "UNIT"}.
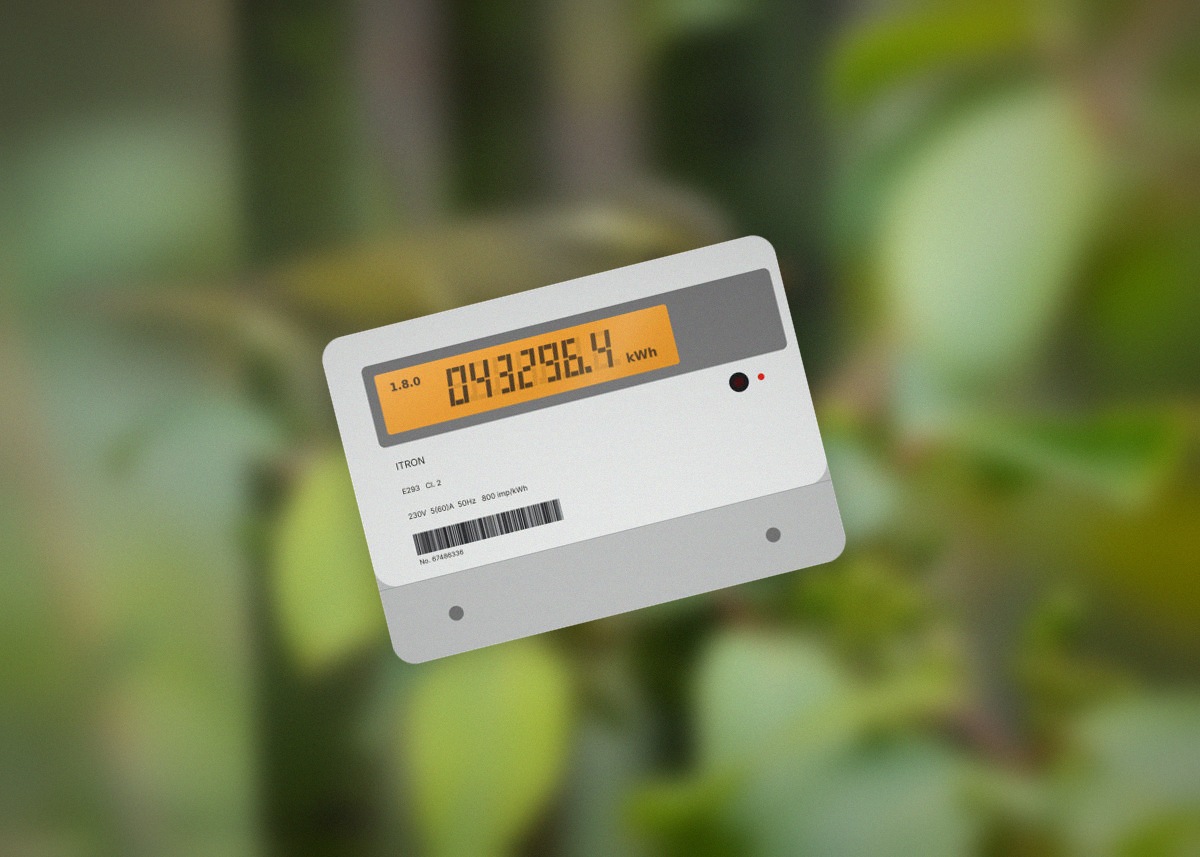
{"value": 43296.4, "unit": "kWh"}
